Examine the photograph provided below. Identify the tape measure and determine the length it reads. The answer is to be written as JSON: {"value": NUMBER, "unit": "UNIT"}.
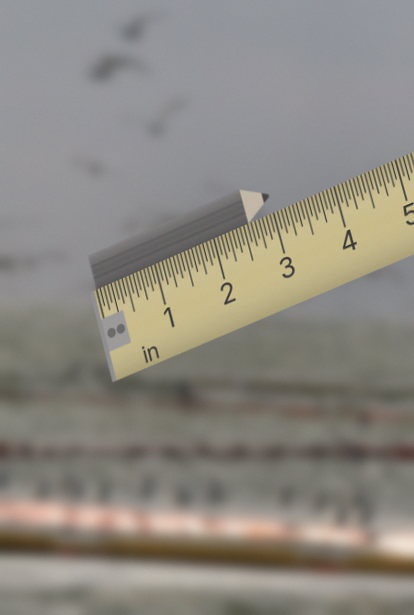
{"value": 3, "unit": "in"}
